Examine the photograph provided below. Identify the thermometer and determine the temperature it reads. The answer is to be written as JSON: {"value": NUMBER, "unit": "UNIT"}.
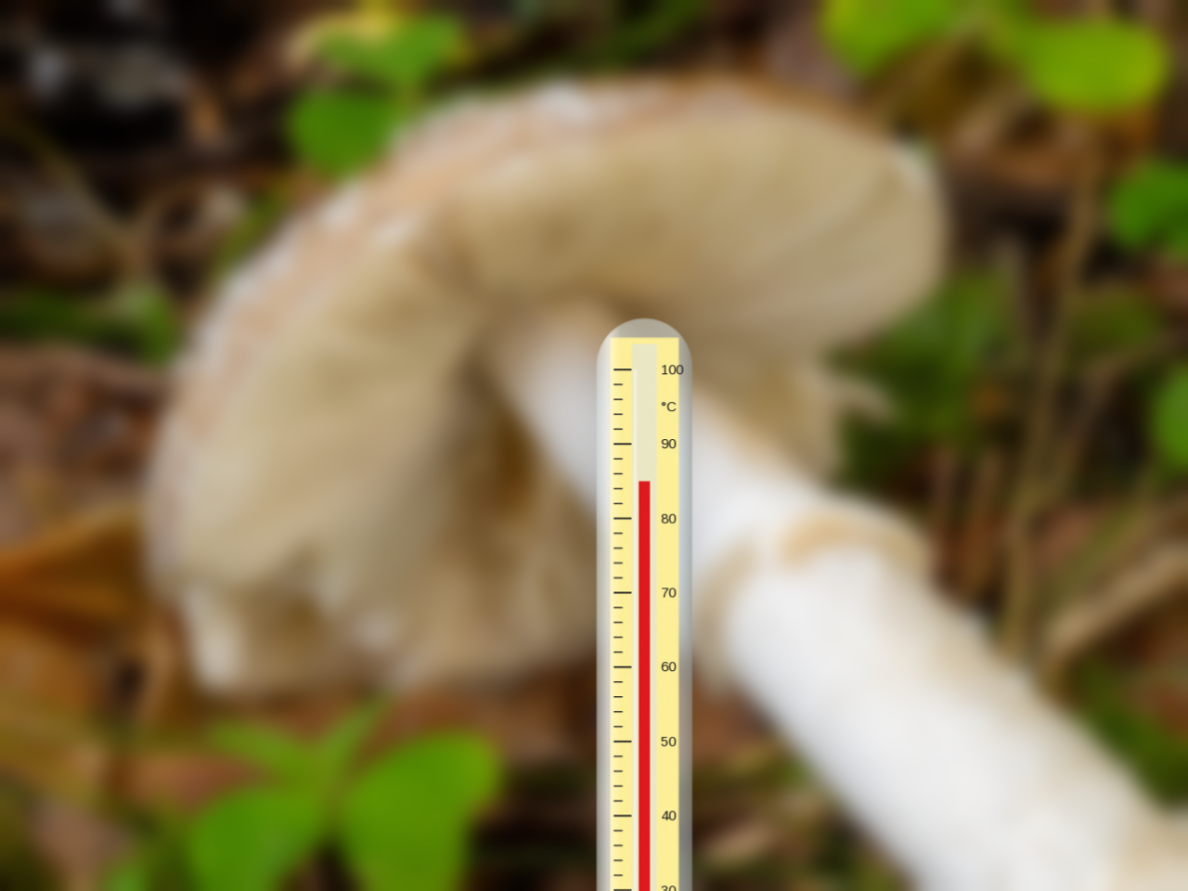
{"value": 85, "unit": "°C"}
